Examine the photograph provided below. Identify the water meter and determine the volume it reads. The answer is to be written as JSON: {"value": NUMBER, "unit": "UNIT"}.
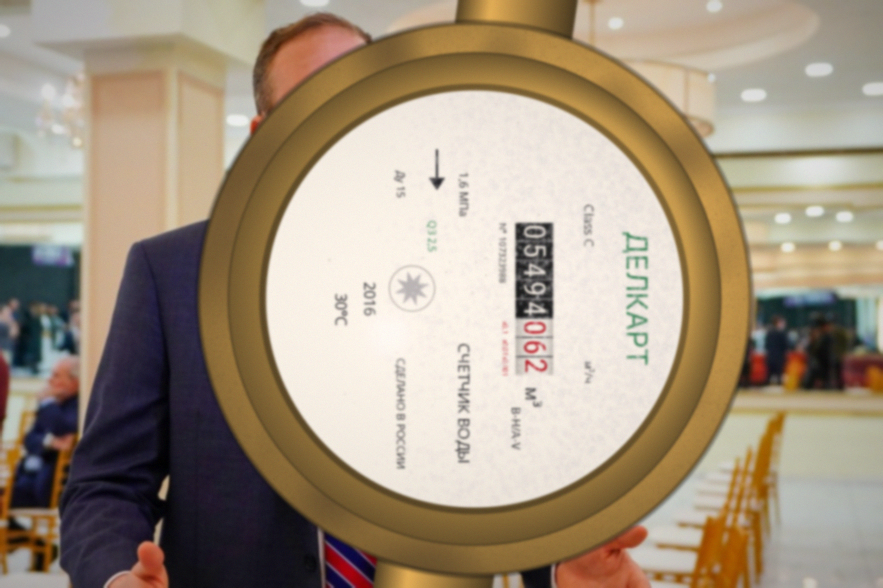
{"value": 5494.062, "unit": "m³"}
